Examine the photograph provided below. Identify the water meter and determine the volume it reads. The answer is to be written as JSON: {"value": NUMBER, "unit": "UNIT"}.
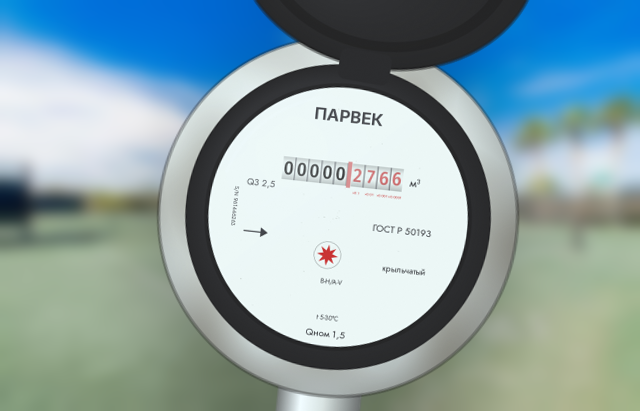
{"value": 0.2766, "unit": "m³"}
